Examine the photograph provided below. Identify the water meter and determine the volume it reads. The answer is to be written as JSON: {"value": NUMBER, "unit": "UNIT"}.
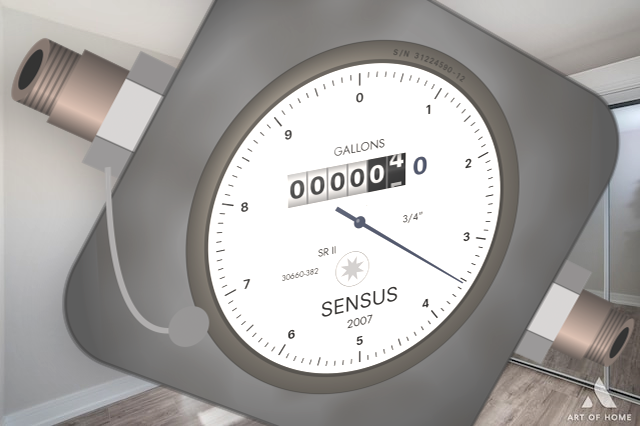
{"value": 43.5, "unit": "gal"}
